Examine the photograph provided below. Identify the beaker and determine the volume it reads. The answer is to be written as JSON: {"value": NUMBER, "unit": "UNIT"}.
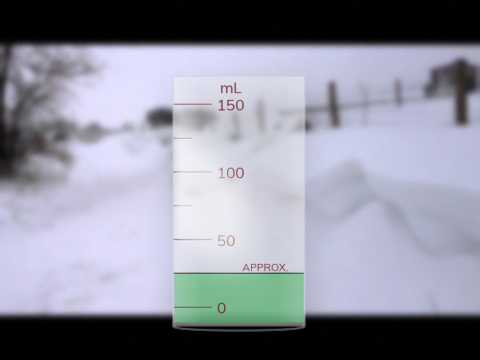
{"value": 25, "unit": "mL"}
